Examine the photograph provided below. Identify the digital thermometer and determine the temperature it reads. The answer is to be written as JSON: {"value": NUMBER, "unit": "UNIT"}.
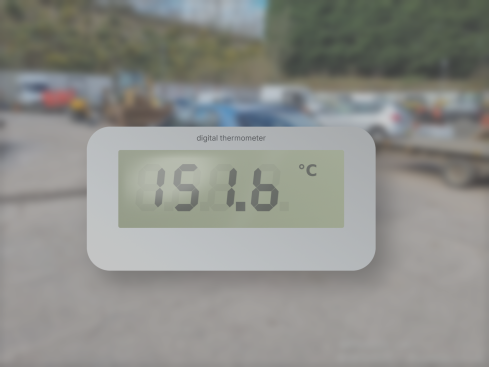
{"value": 151.6, "unit": "°C"}
